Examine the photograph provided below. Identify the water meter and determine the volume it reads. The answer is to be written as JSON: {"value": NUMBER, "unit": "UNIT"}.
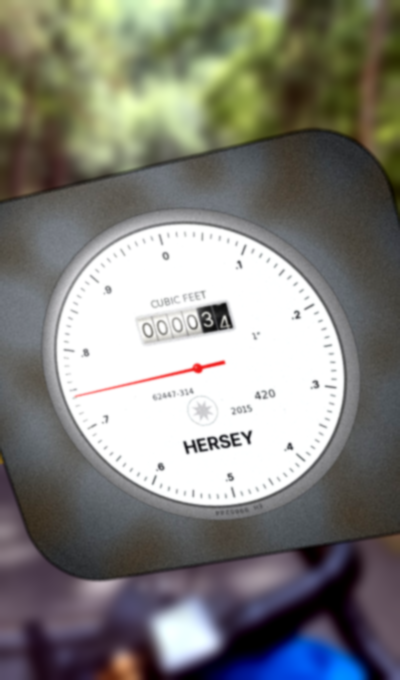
{"value": 33.74, "unit": "ft³"}
